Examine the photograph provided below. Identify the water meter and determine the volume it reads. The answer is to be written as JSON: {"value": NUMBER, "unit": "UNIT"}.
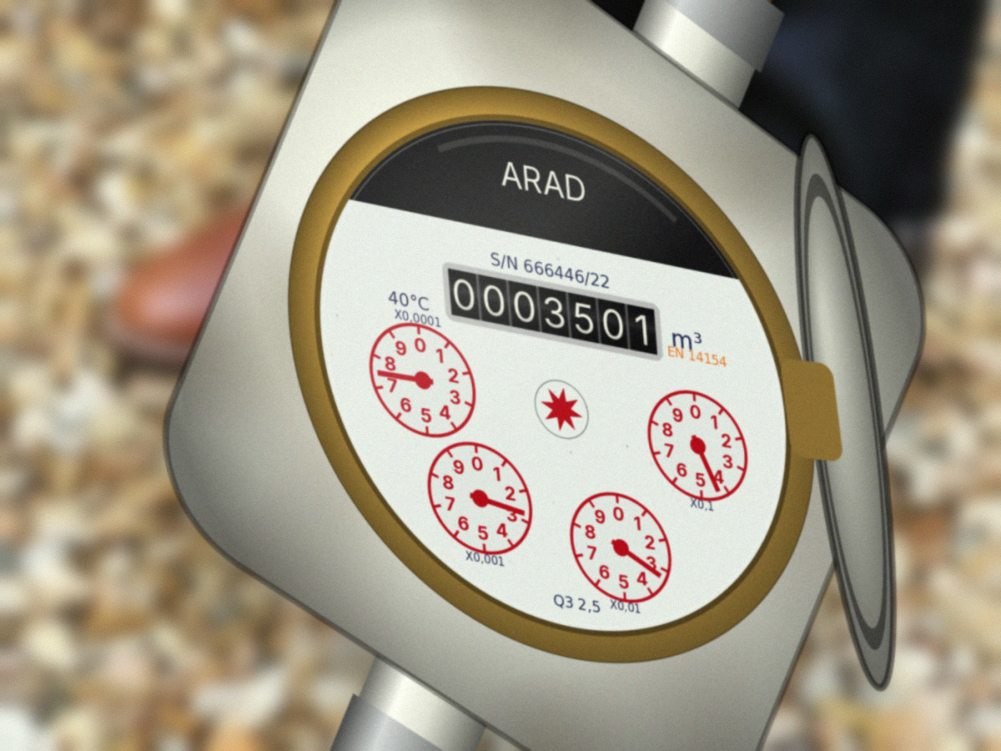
{"value": 3501.4327, "unit": "m³"}
